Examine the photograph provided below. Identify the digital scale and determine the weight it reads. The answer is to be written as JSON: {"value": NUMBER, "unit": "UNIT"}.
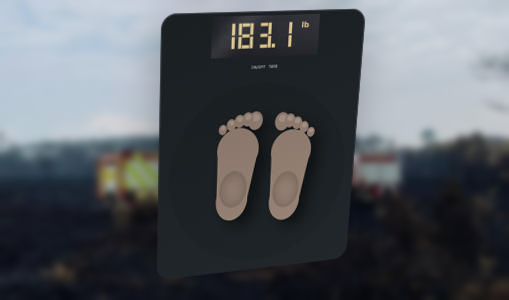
{"value": 183.1, "unit": "lb"}
